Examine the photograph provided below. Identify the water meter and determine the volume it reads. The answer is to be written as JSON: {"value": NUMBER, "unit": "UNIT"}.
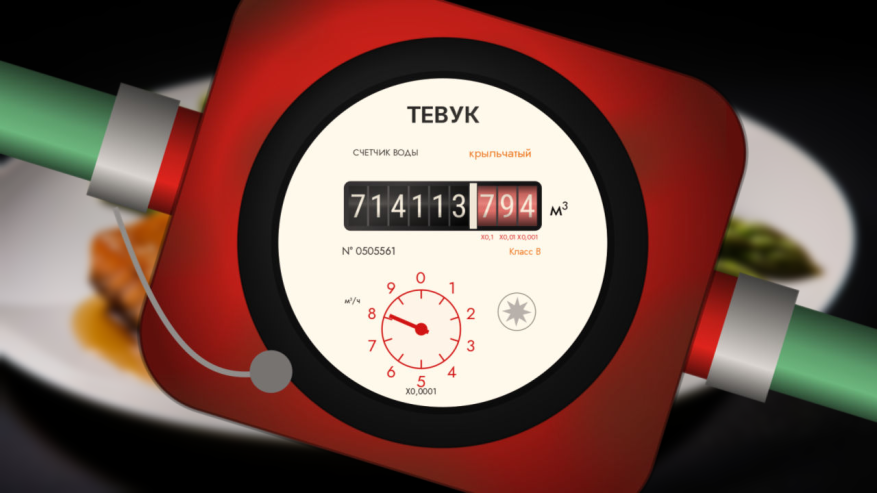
{"value": 714113.7948, "unit": "m³"}
